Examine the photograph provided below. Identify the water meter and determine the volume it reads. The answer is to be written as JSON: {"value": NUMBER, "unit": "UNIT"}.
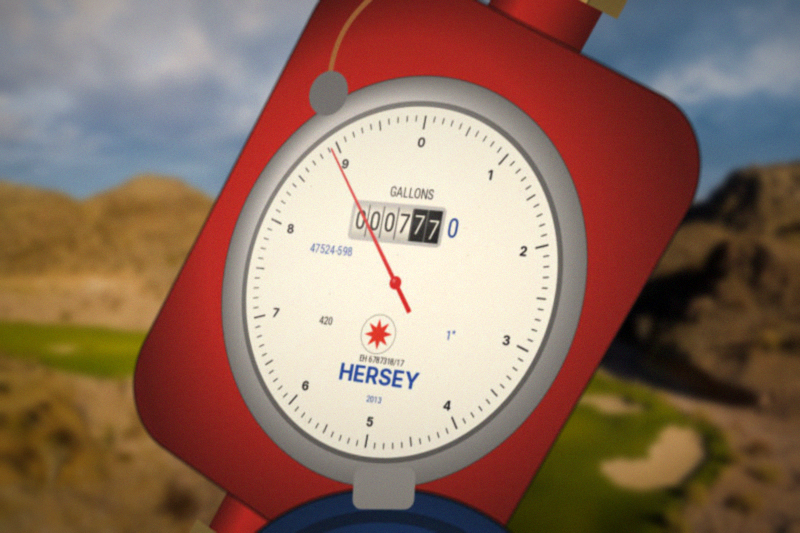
{"value": 7768.9, "unit": "gal"}
